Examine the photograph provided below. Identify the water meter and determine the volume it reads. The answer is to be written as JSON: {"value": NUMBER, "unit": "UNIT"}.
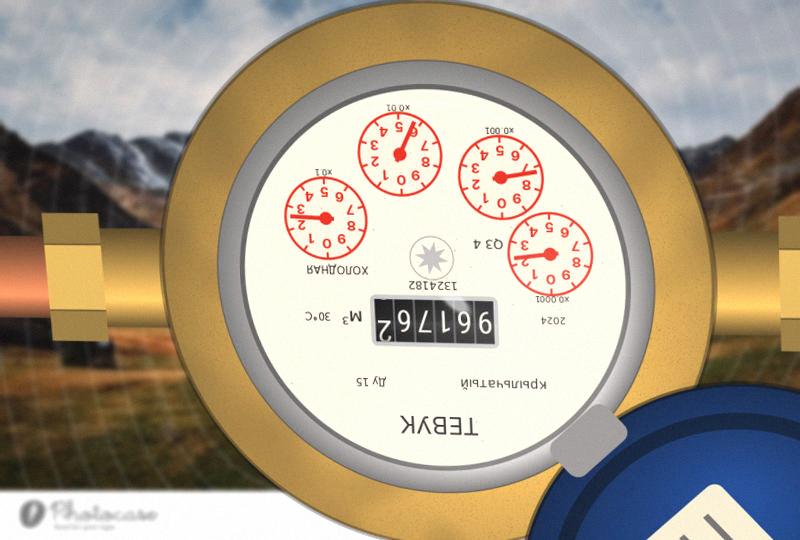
{"value": 961762.2572, "unit": "m³"}
